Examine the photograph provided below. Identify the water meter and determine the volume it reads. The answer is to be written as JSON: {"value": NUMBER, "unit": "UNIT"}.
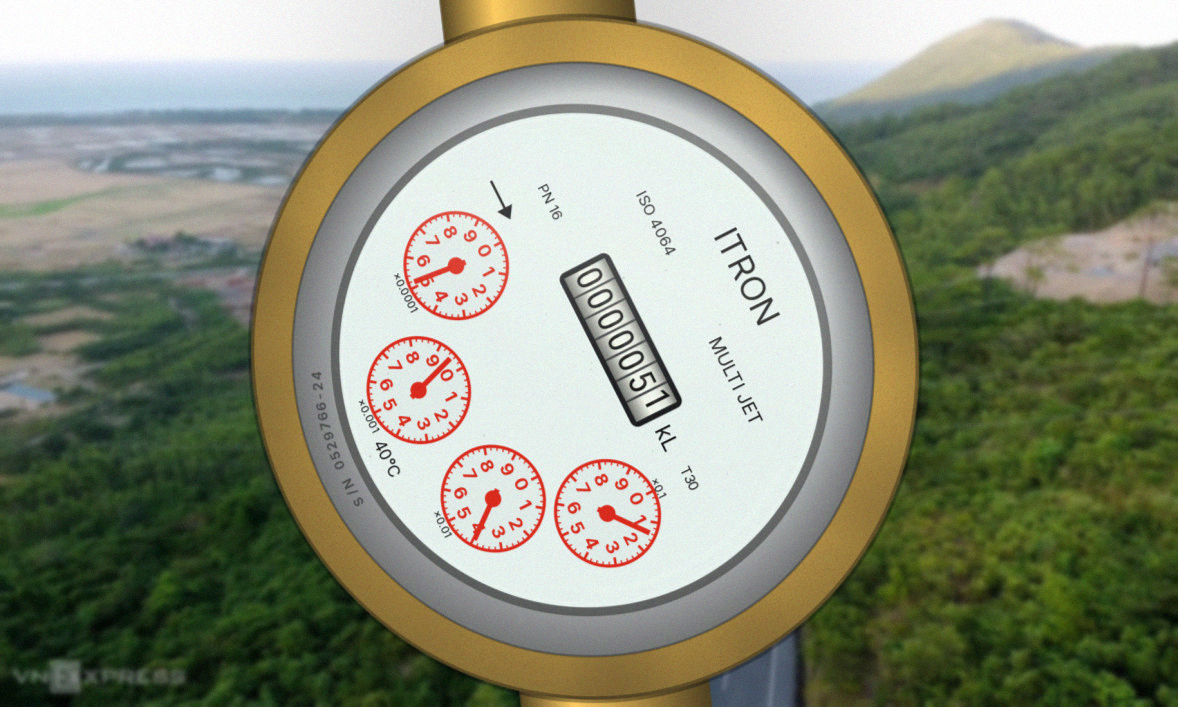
{"value": 51.1395, "unit": "kL"}
